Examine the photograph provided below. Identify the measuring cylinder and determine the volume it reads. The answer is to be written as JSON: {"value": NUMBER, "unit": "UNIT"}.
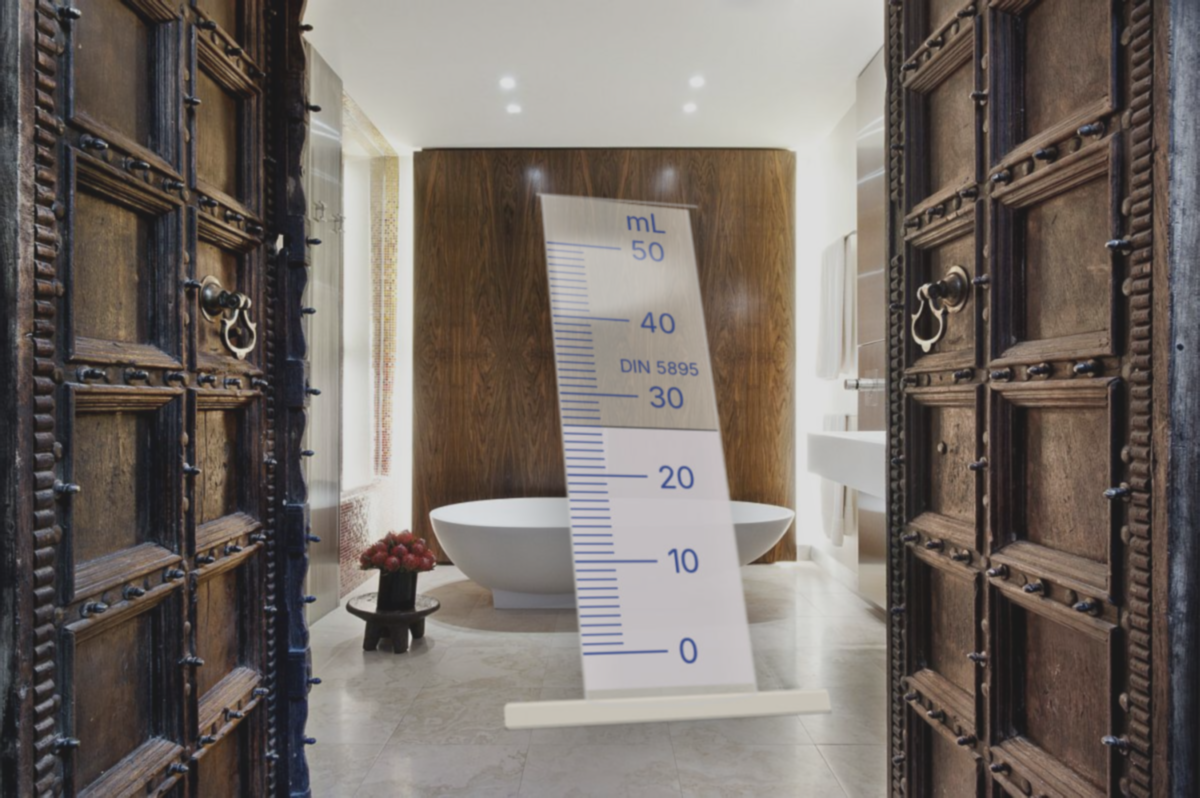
{"value": 26, "unit": "mL"}
